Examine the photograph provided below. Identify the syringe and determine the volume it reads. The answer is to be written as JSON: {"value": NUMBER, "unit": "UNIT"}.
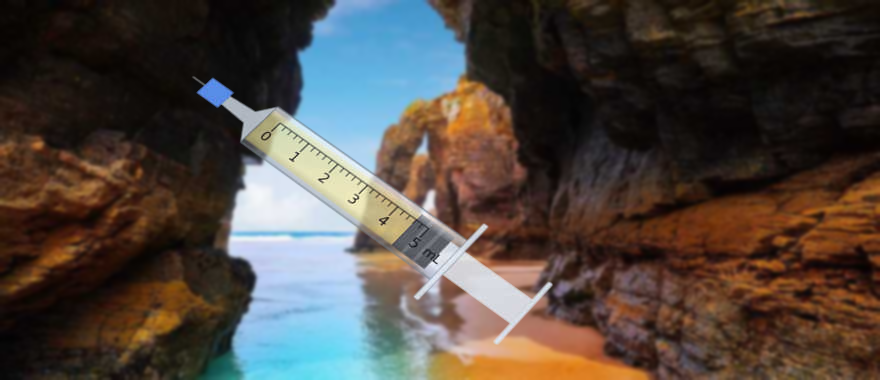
{"value": 4.6, "unit": "mL"}
